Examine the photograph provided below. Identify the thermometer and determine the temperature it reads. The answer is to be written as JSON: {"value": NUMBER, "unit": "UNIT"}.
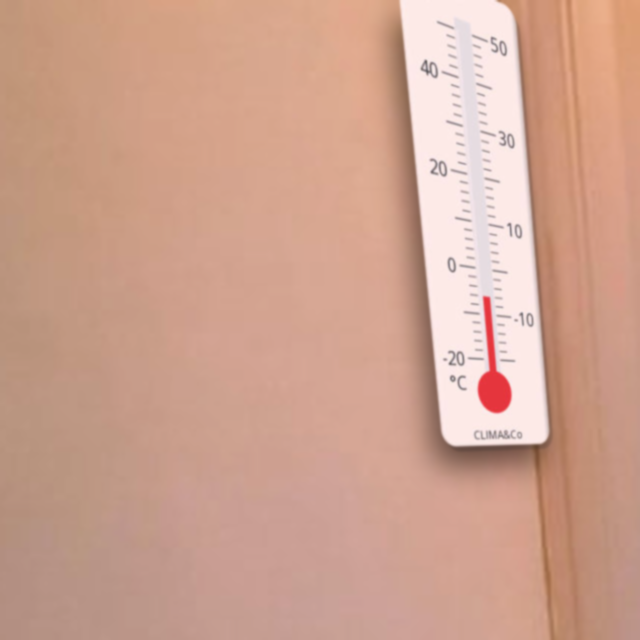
{"value": -6, "unit": "°C"}
